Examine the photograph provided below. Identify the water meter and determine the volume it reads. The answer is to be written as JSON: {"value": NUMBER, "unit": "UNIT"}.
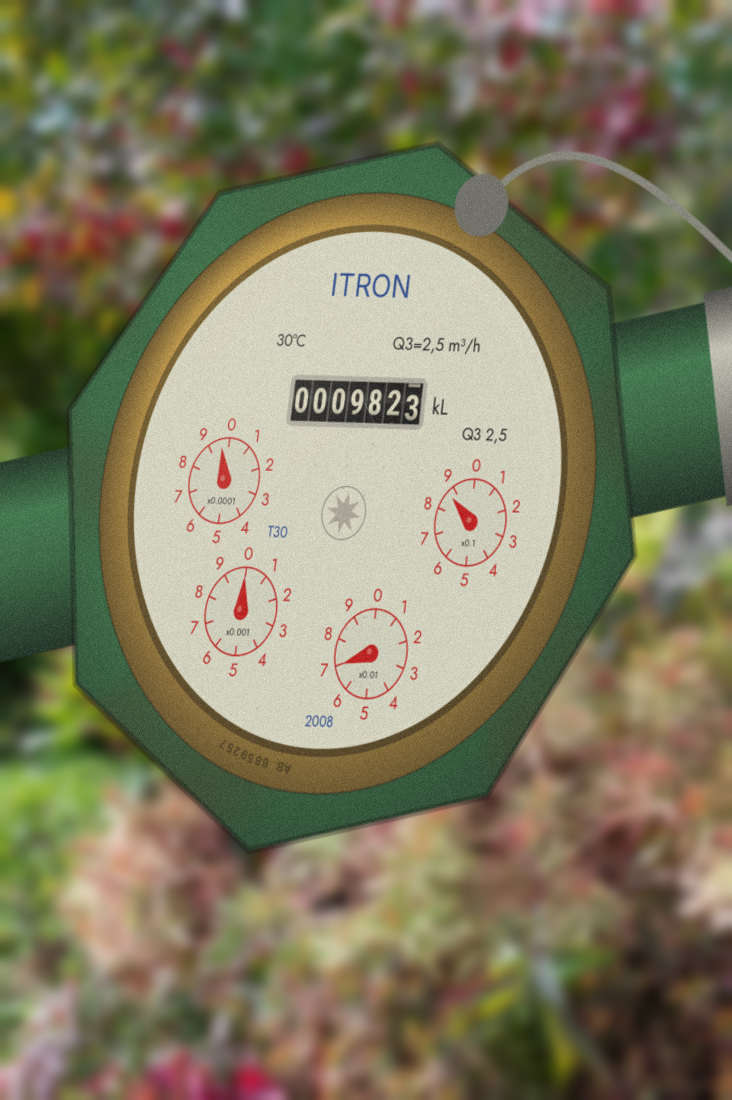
{"value": 9822.8699, "unit": "kL"}
